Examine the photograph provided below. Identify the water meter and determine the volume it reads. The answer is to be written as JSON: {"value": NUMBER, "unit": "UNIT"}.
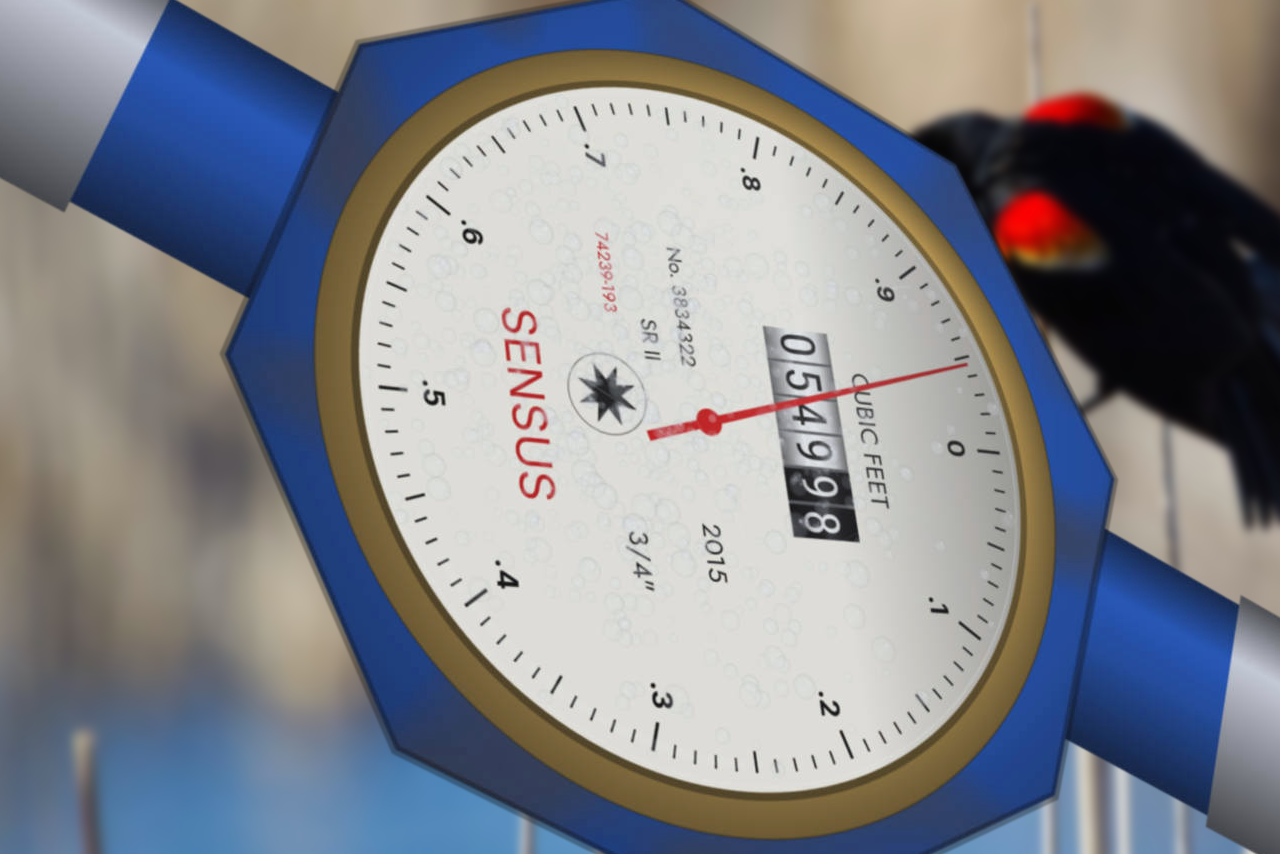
{"value": 54997.95, "unit": "ft³"}
